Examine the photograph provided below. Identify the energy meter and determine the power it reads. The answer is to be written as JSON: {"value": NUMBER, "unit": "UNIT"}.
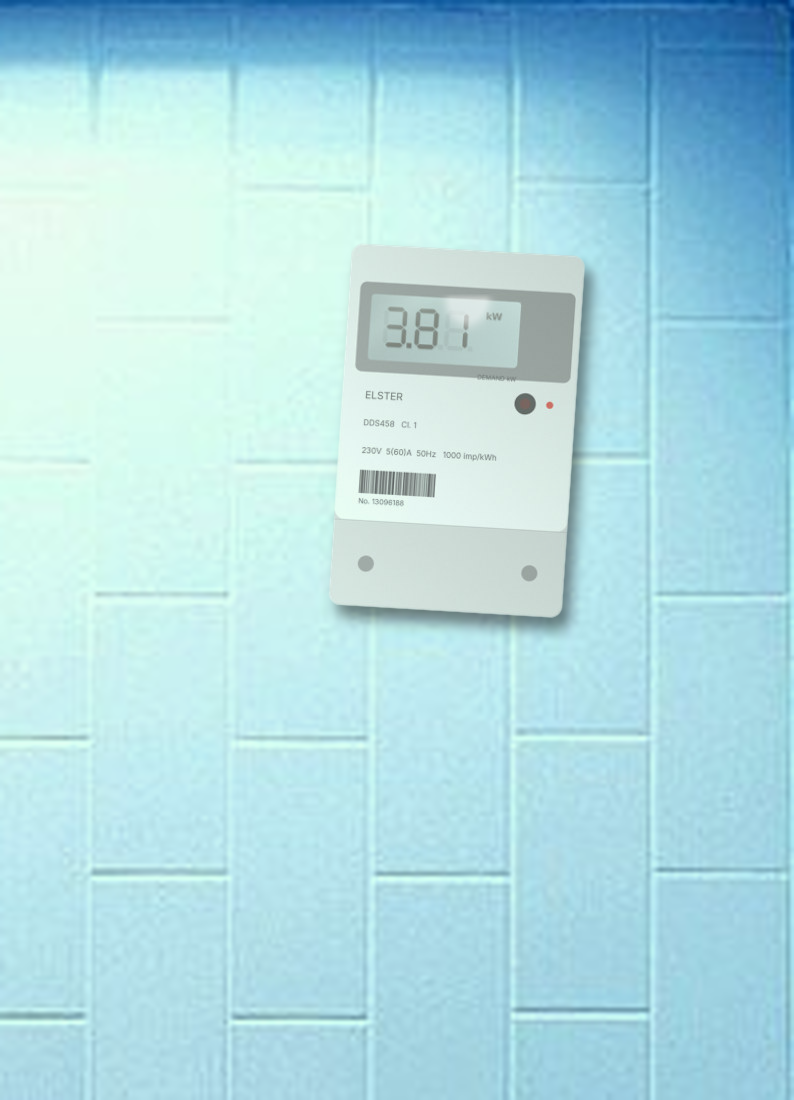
{"value": 3.81, "unit": "kW"}
